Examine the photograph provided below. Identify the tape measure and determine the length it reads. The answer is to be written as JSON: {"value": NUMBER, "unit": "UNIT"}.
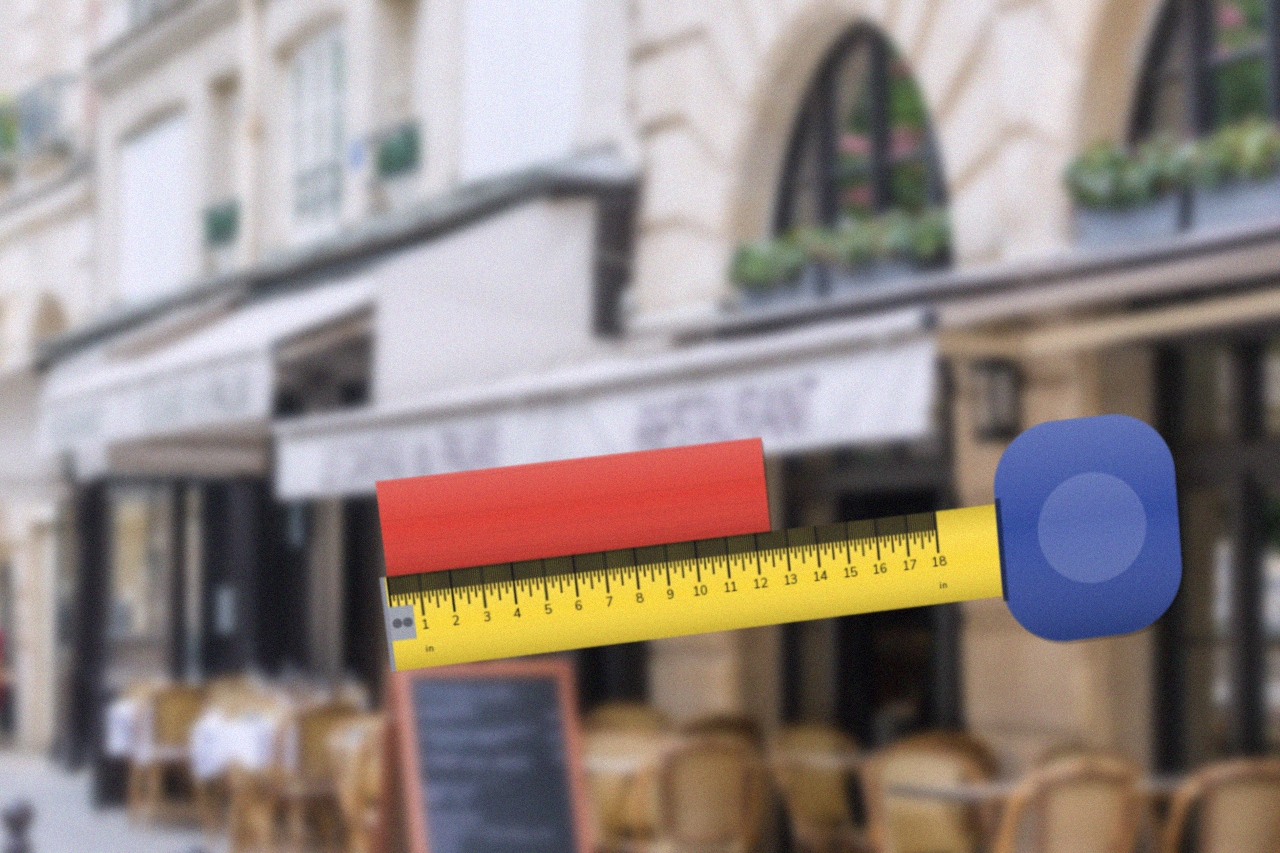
{"value": 12.5, "unit": "in"}
